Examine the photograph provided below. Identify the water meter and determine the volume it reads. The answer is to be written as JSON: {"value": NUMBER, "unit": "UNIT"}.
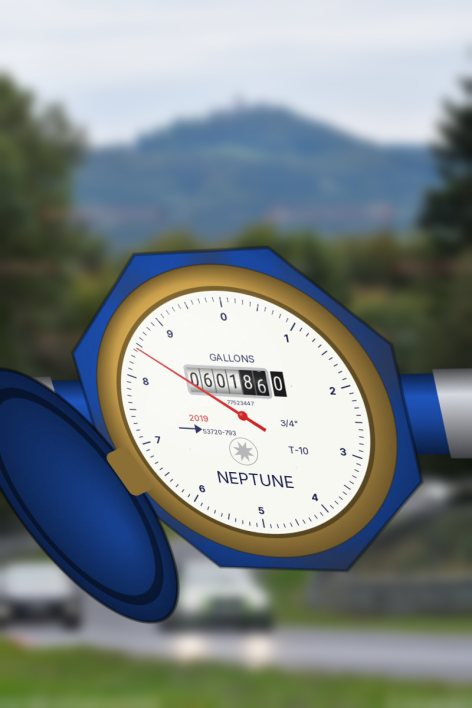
{"value": 601858.4, "unit": "gal"}
